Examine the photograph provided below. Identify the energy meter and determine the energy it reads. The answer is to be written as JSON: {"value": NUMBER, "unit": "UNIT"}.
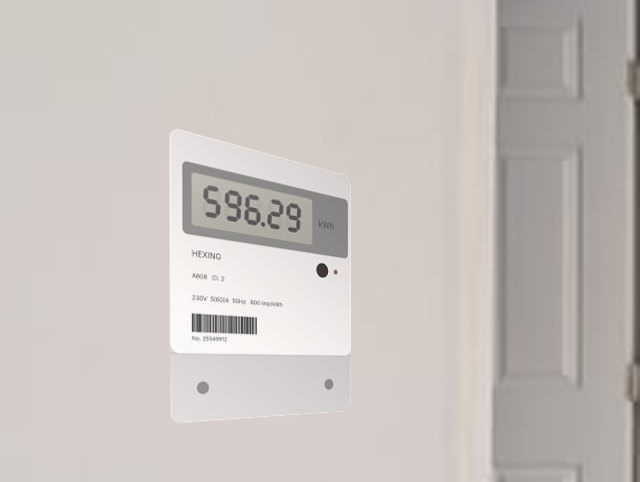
{"value": 596.29, "unit": "kWh"}
